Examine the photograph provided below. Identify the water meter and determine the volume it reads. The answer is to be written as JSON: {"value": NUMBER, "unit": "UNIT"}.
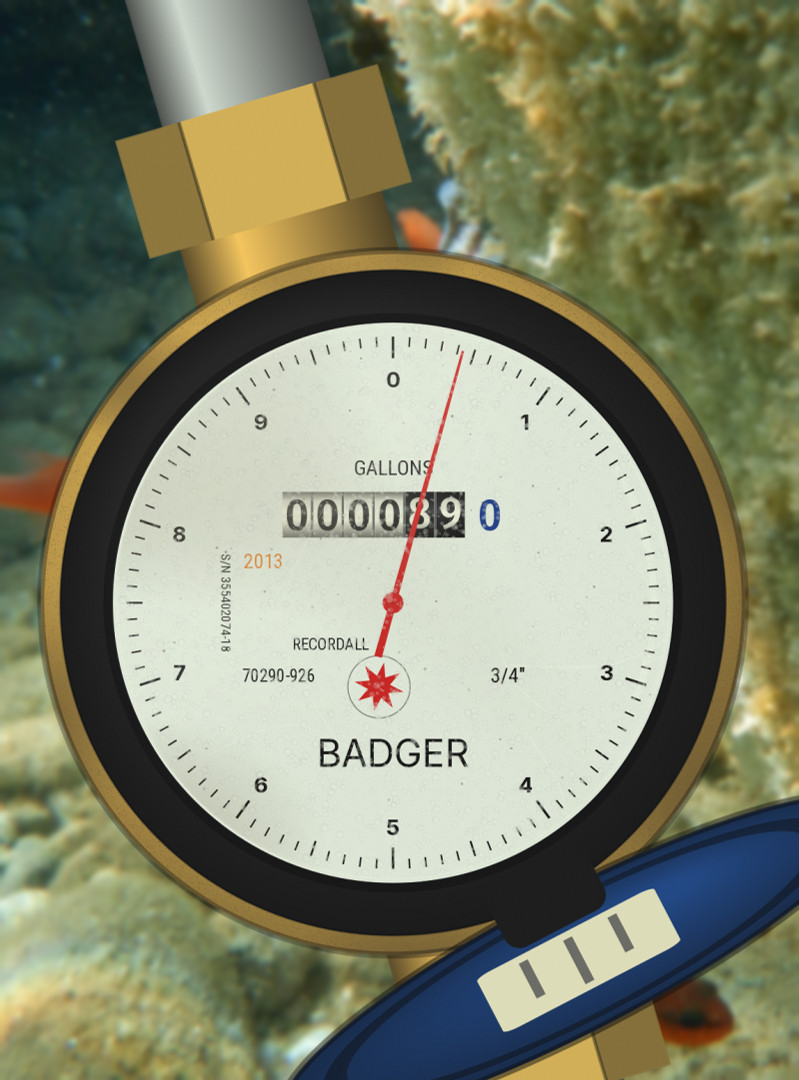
{"value": 890.4, "unit": "gal"}
